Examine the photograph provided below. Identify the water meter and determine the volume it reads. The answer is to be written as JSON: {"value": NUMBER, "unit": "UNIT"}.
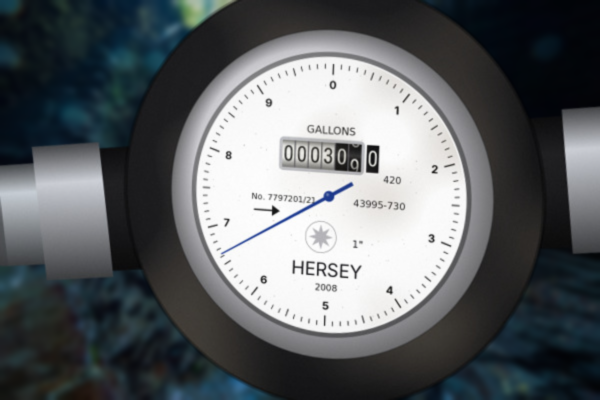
{"value": 3086.6, "unit": "gal"}
